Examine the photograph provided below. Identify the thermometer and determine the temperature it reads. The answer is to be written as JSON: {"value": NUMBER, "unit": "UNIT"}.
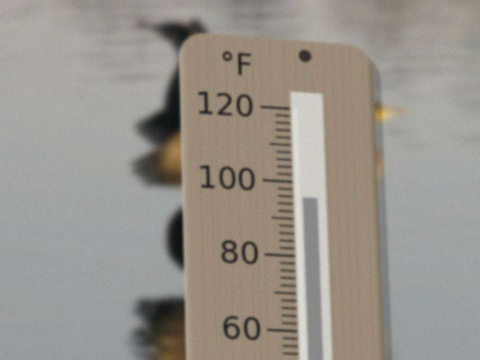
{"value": 96, "unit": "°F"}
